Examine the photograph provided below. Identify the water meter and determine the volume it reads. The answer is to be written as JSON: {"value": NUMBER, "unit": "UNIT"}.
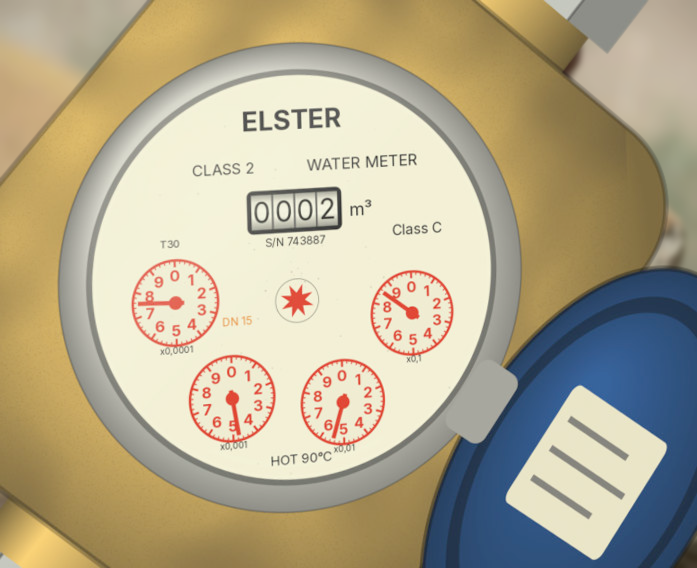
{"value": 2.8547, "unit": "m³"}
